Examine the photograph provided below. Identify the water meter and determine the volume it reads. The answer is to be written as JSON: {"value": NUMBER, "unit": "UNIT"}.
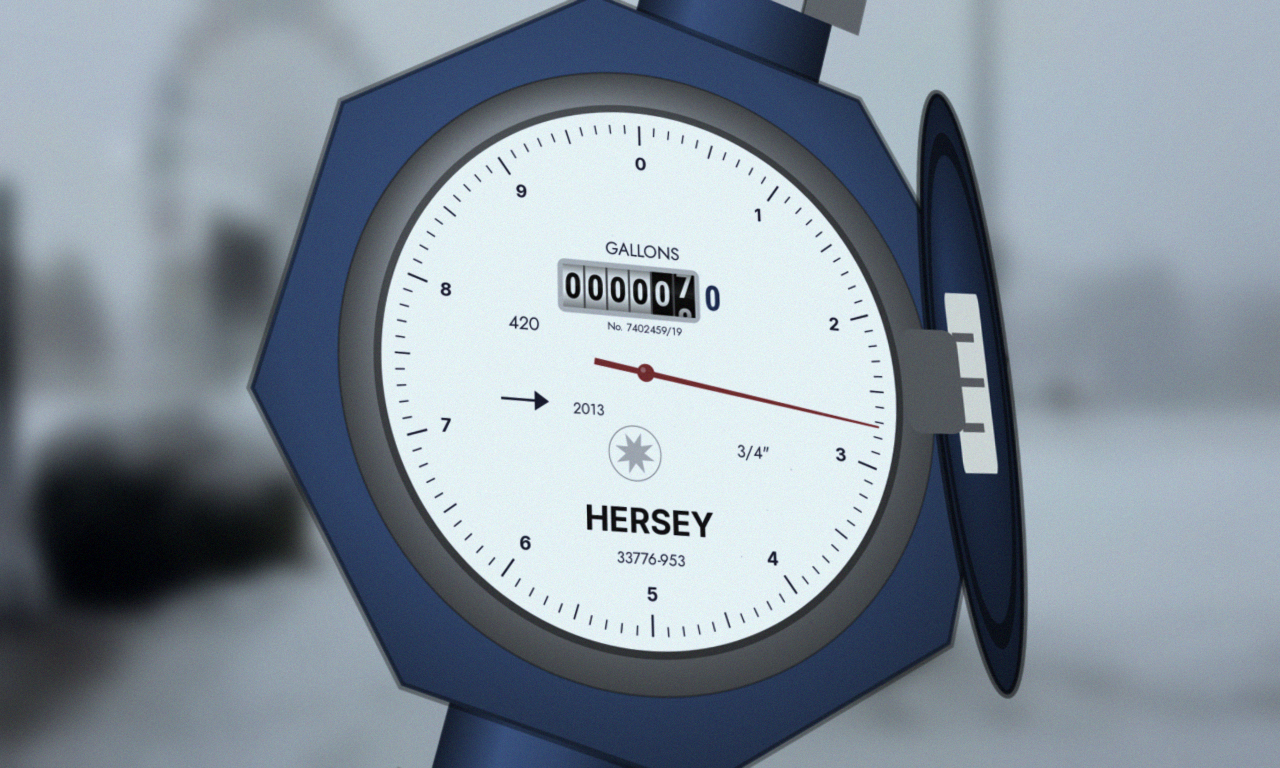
{"value": 72.7, "unit": "gal"}
